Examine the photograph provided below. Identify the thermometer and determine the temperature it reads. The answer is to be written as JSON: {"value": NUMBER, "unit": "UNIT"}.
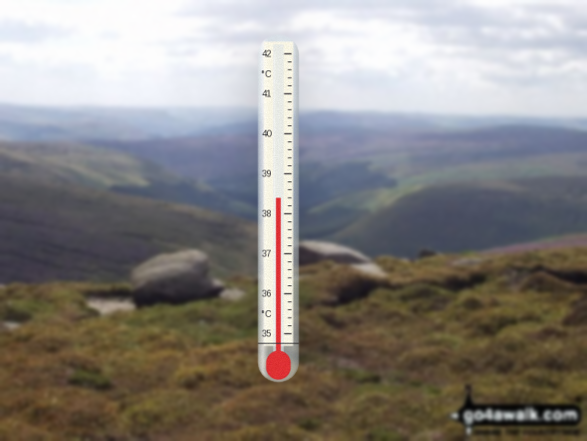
{"value": 38.4, "unit": "°C"}
